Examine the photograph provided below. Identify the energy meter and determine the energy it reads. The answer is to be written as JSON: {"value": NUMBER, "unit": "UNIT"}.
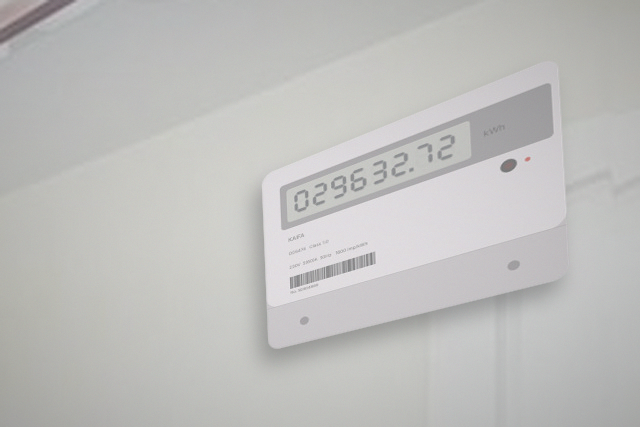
{"value": 29632.72, "unit": "kWh"}
